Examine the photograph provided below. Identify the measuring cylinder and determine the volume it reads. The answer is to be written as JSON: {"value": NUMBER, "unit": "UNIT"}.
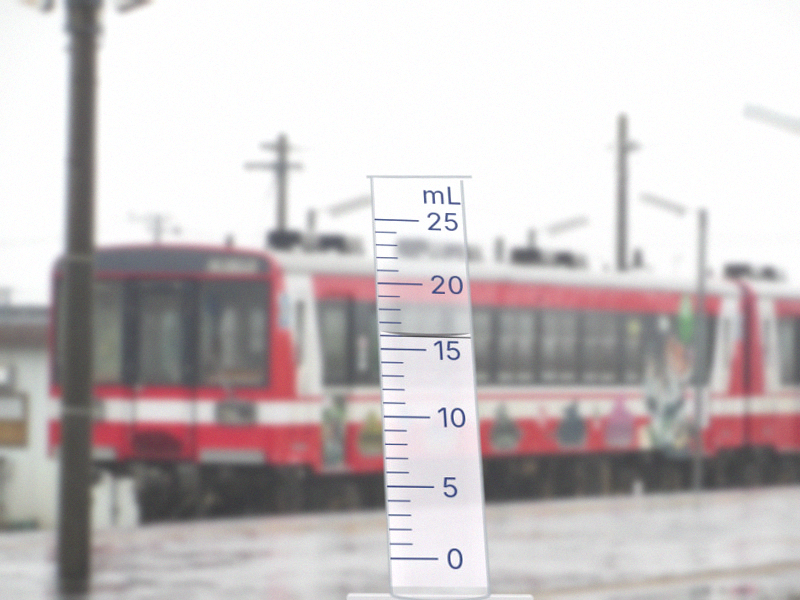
{"value": 16, "unit": "mL"}
